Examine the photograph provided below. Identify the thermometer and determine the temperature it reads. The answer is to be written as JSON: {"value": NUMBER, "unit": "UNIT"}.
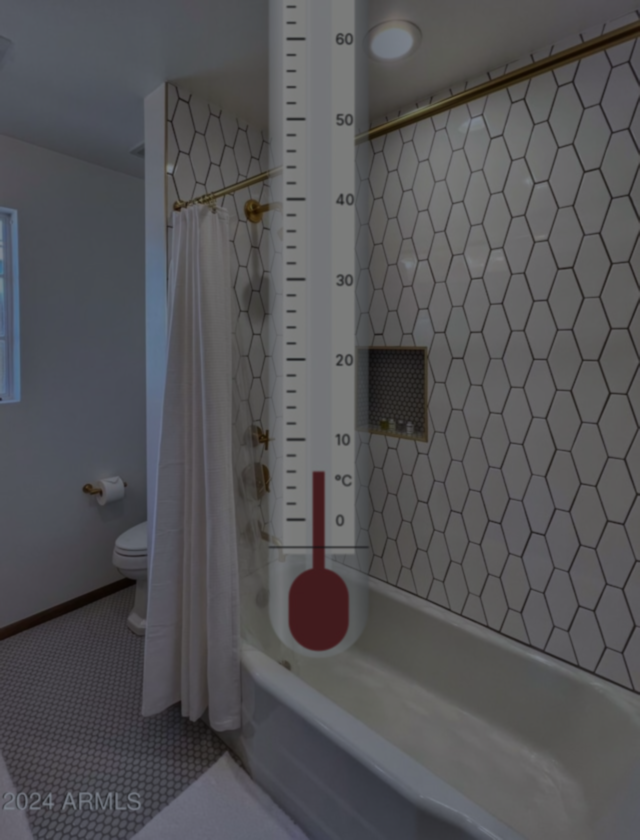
{"value": 6, "unit": "°C"}
